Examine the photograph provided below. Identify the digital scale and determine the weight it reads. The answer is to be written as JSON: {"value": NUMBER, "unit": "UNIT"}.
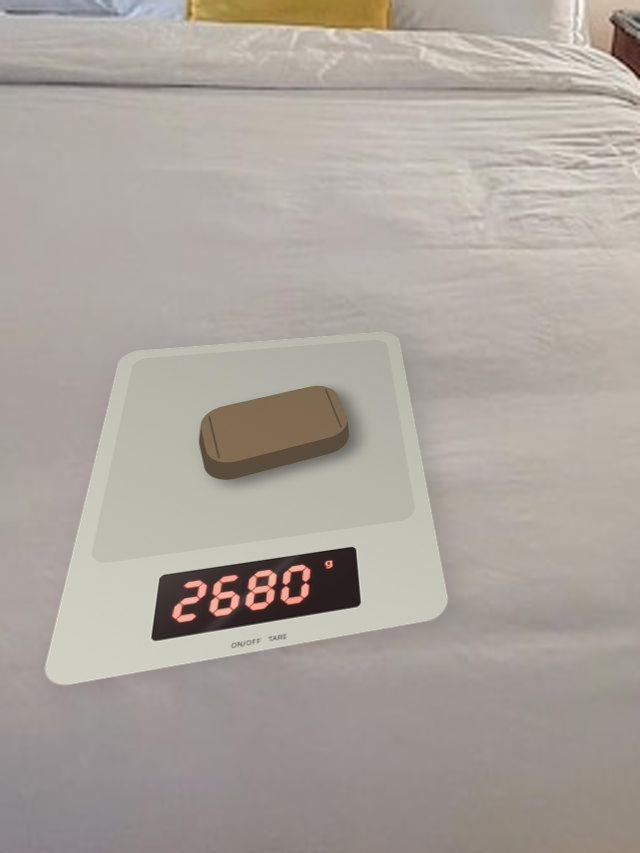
{"value": 2680, "unit": "g"}
